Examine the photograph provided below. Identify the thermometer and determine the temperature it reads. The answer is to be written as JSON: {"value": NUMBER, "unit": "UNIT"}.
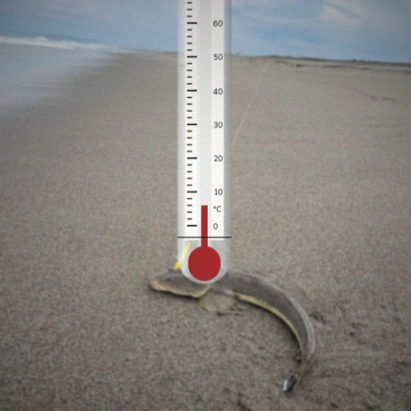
{"value": 6, "unit": "°C"}
